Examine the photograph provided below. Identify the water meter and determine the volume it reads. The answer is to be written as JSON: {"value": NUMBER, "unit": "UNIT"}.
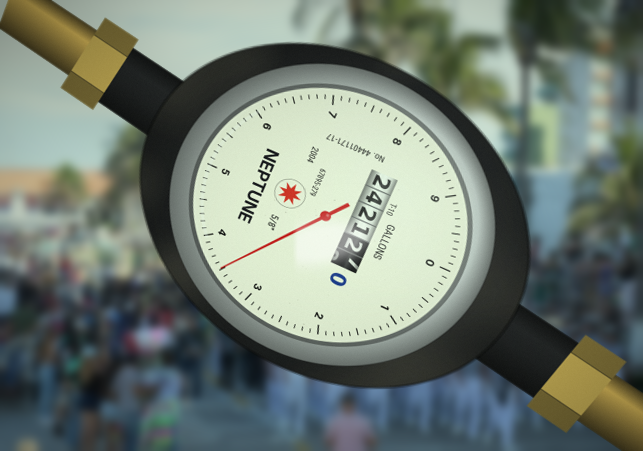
{"value": 2421273.5, "unit": "gal"}
